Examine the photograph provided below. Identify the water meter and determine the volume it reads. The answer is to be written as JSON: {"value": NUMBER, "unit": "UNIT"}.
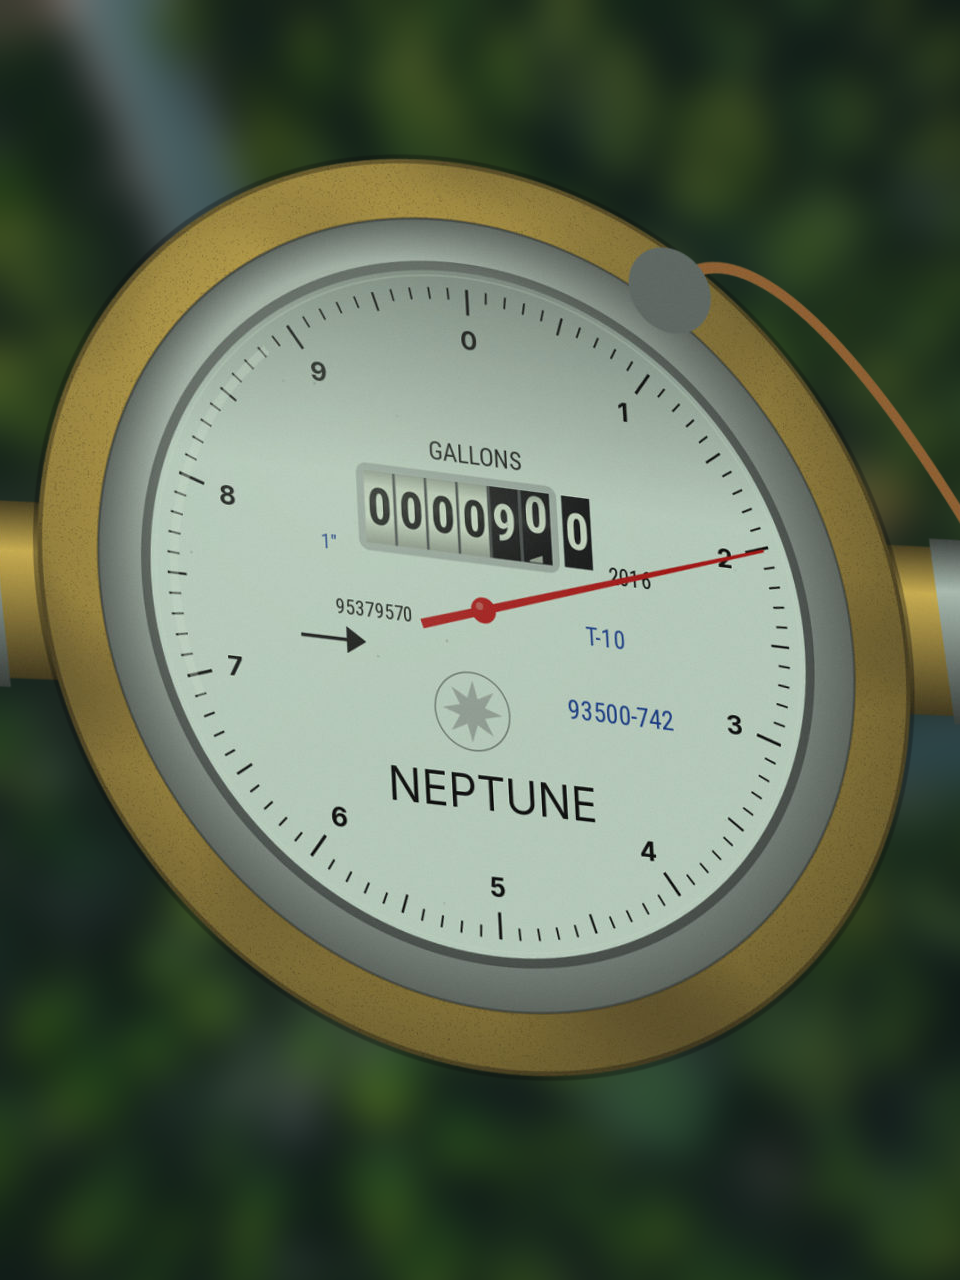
{"value": 902.0, "unit": "gal"}
